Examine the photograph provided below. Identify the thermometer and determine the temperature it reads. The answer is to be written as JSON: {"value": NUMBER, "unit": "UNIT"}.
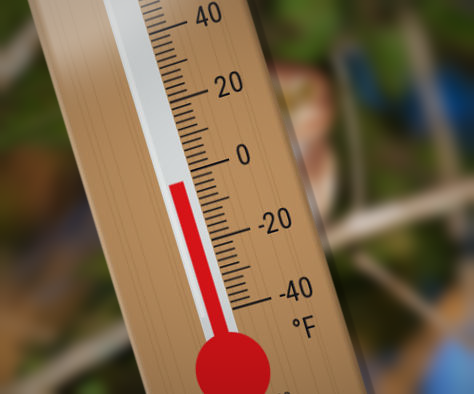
{"value": -2, "unit": "°F"}
